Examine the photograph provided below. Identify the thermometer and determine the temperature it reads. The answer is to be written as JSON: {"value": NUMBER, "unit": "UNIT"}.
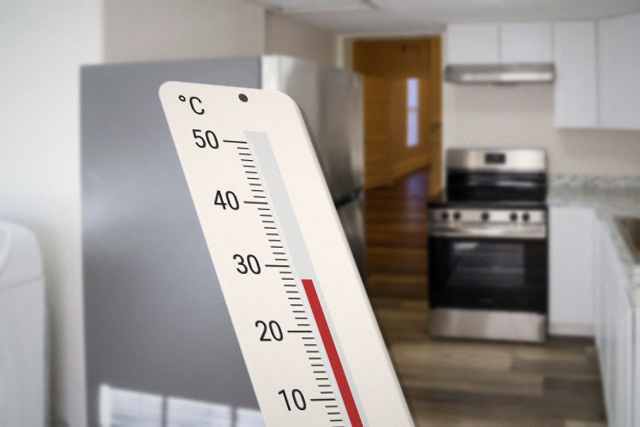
{"value": 28, "unit": "°C"}
